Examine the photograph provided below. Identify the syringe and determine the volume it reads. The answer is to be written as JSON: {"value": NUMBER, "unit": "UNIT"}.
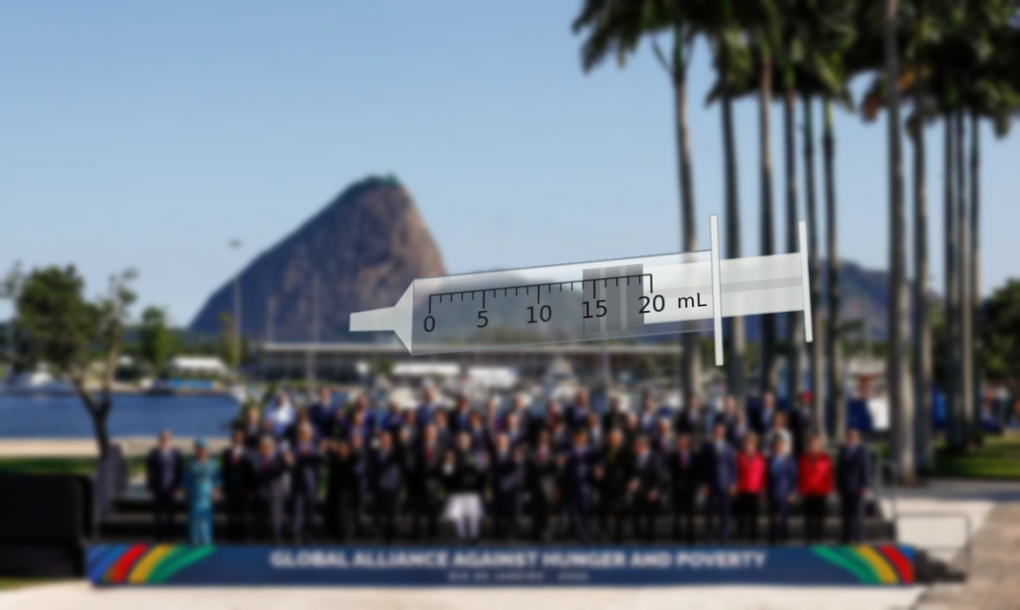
{"value": 14, "unit": "mL"}
